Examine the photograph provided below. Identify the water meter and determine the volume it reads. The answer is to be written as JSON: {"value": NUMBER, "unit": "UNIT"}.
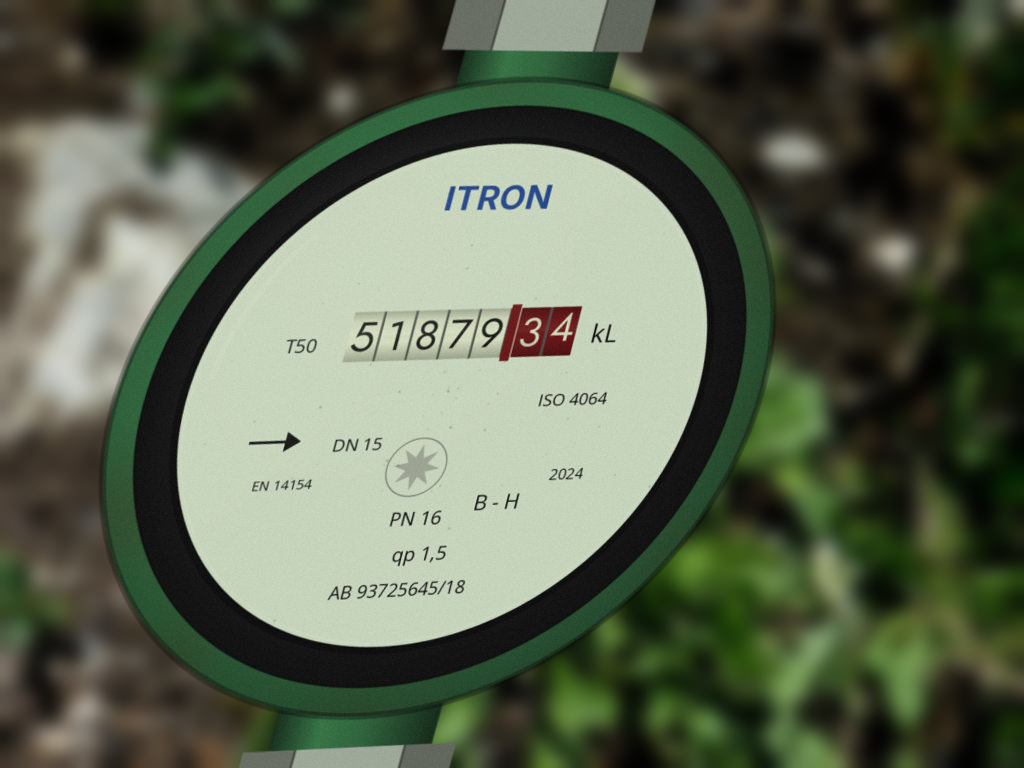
{"value": 51879.34, "unit": "kL"}
